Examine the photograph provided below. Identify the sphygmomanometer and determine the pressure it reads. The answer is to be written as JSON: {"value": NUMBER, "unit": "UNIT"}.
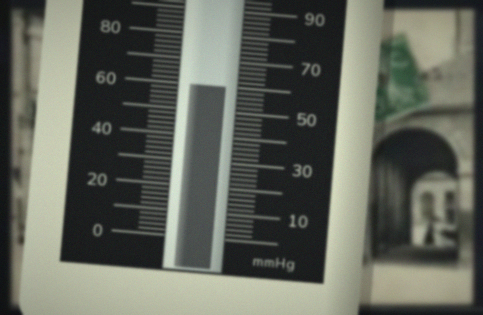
{"value": 60, "unit": "mmHg"}
